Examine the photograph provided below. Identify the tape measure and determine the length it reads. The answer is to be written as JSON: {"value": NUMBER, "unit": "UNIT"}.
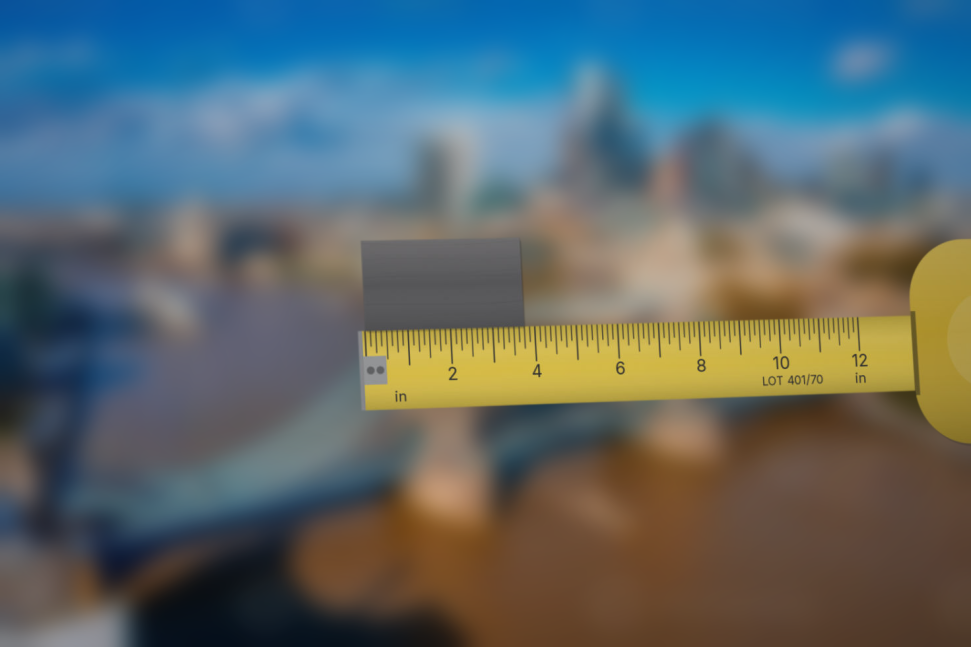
{"value": 3.75, "unit": "in"}
